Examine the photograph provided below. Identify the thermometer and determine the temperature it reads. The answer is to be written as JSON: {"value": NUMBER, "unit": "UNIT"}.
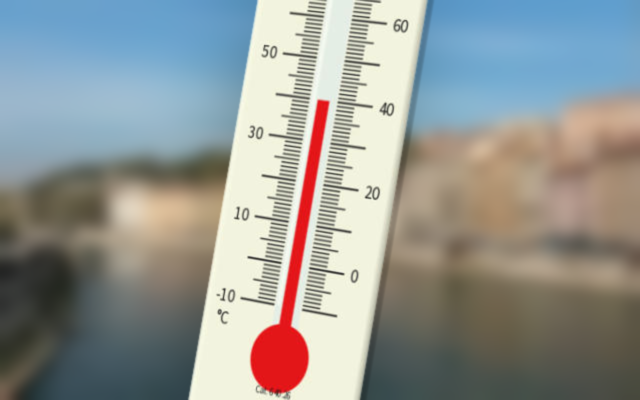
{"value": 40, "unit": "°C"}
